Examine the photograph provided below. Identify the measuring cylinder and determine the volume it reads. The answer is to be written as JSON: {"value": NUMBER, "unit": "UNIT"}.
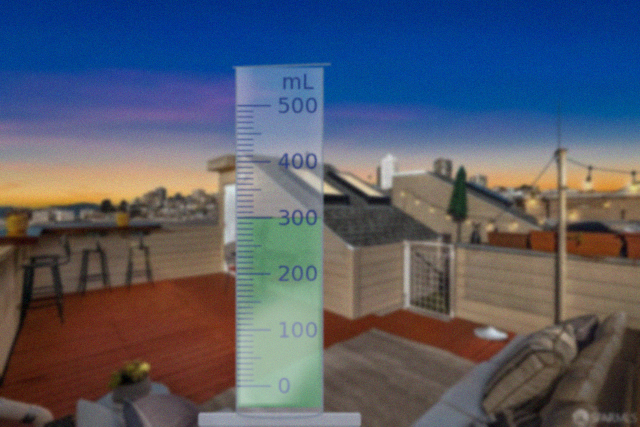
{"value": 300, "unit": "mL"}
